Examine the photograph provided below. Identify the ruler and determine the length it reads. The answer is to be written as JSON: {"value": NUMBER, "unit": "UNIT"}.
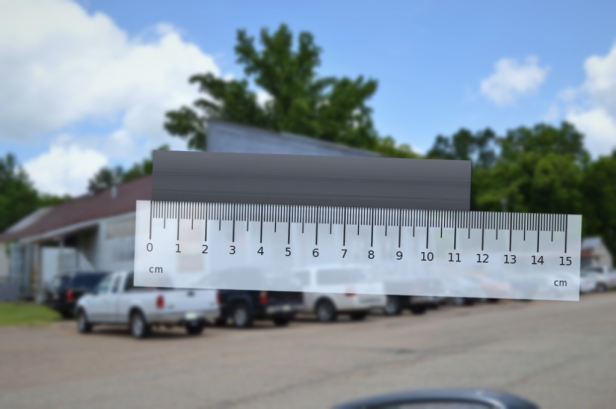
{"value": 11.5, "unit": "cm"}
